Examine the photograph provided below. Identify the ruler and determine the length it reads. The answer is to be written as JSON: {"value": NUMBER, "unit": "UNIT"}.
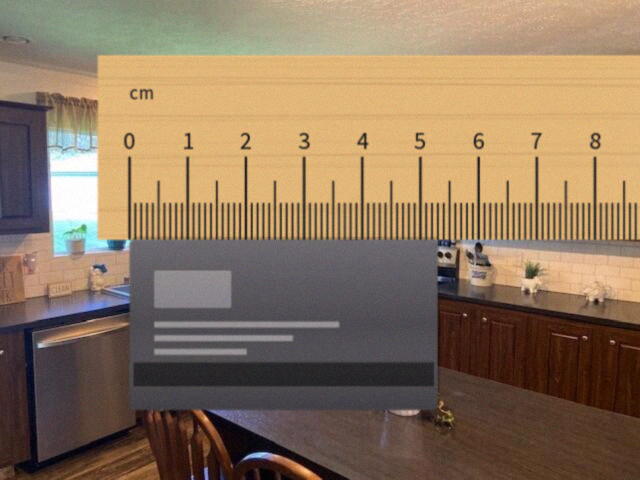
{"value": 5.3, "unit": "cm"}
